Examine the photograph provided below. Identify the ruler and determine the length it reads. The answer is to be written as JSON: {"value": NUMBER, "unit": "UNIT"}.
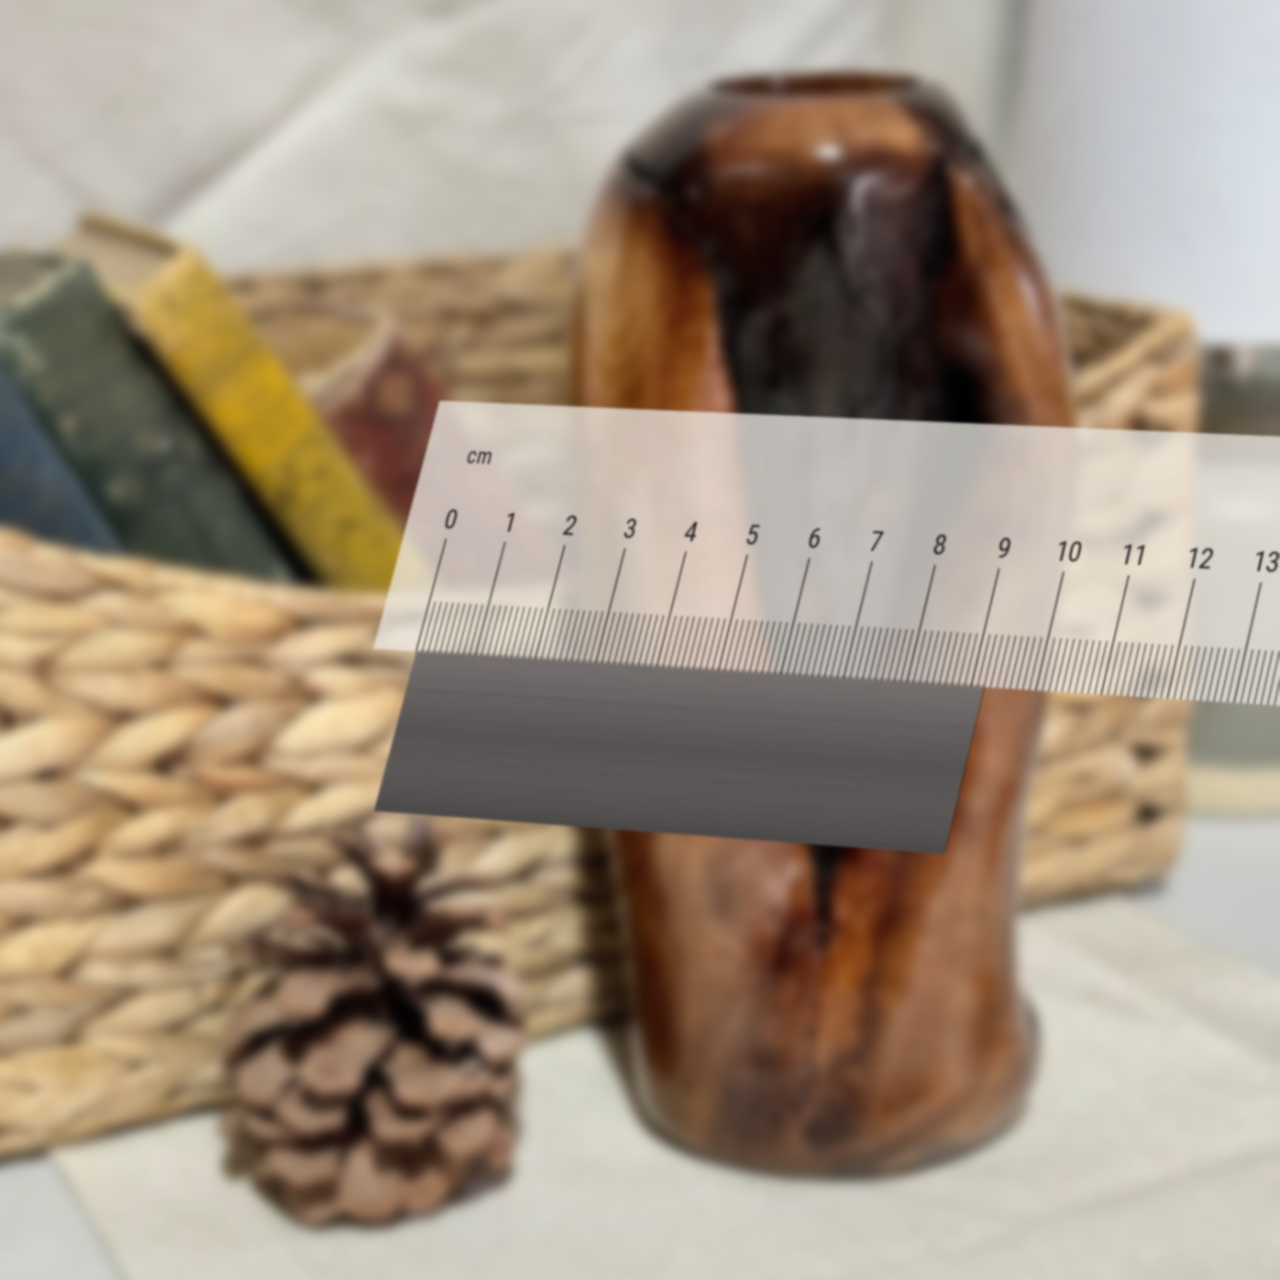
{"value": 9.2, "unit": "cm"}
